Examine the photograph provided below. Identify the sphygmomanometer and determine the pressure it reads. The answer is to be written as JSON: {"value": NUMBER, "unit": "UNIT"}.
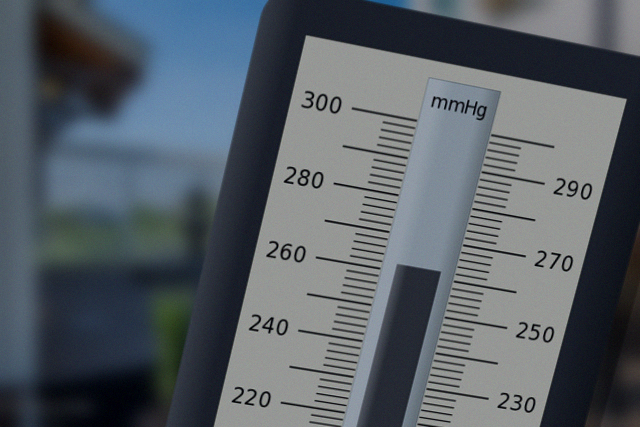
{"value": 262, "unit": "mmHg"}
